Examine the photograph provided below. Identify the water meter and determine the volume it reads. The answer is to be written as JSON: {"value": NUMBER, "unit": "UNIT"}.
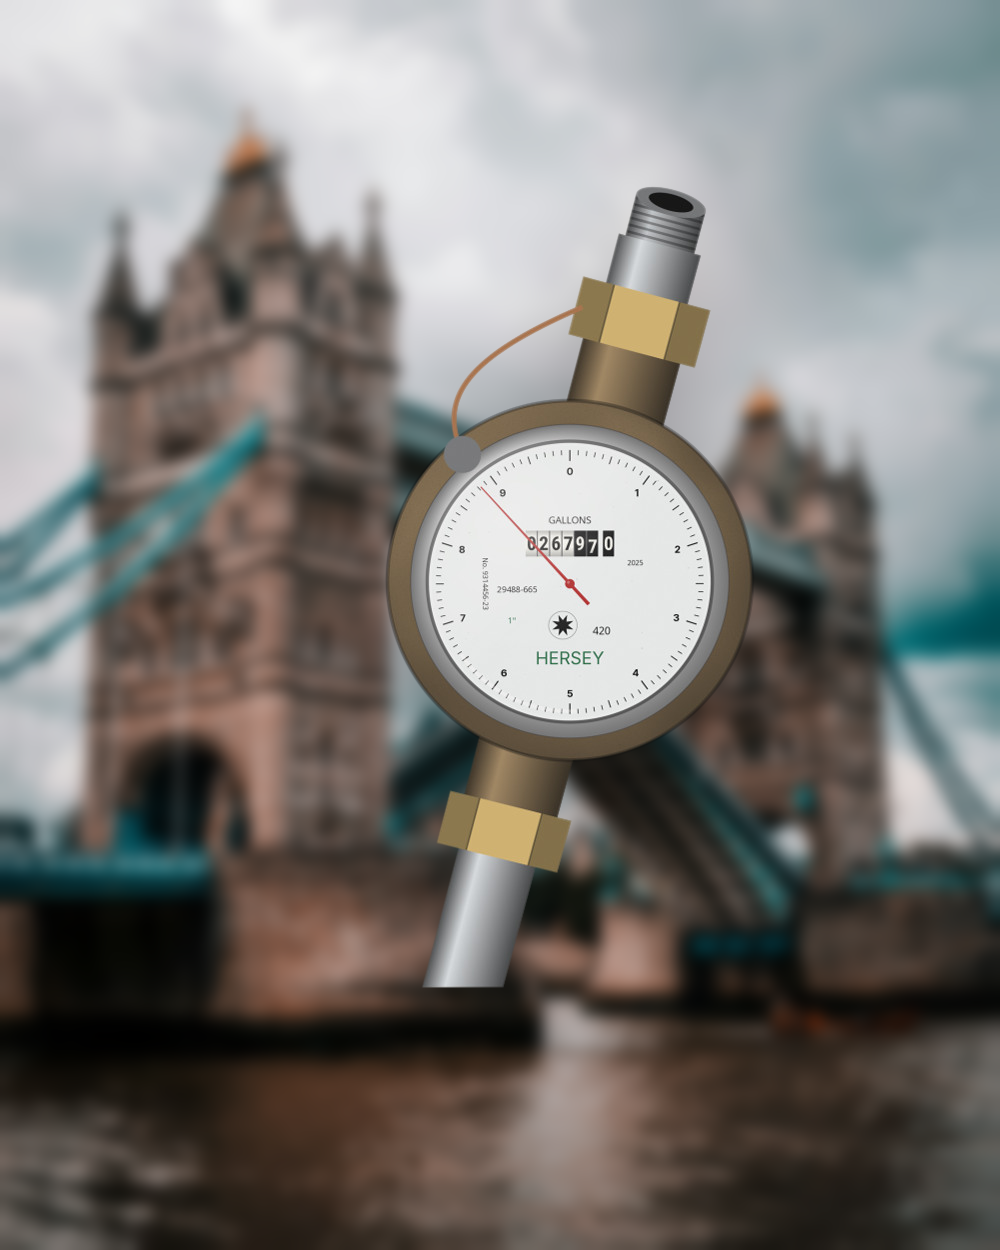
{"value": 267968.8, "unit": "gal"}
